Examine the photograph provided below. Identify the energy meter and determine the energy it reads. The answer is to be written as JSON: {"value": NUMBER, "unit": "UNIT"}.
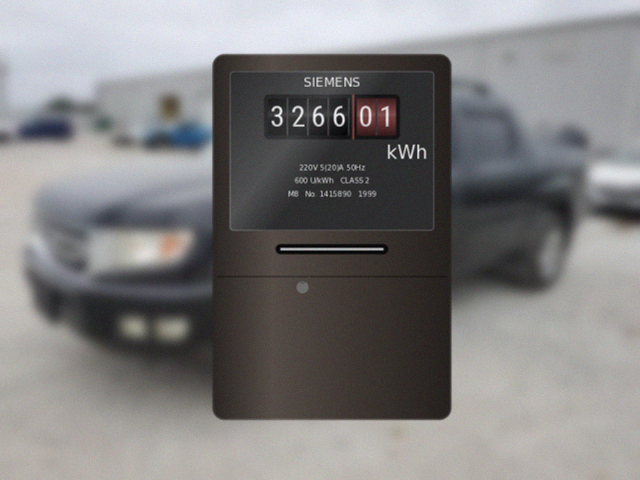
{"value": 3266.01, "unit": "kWh"}
